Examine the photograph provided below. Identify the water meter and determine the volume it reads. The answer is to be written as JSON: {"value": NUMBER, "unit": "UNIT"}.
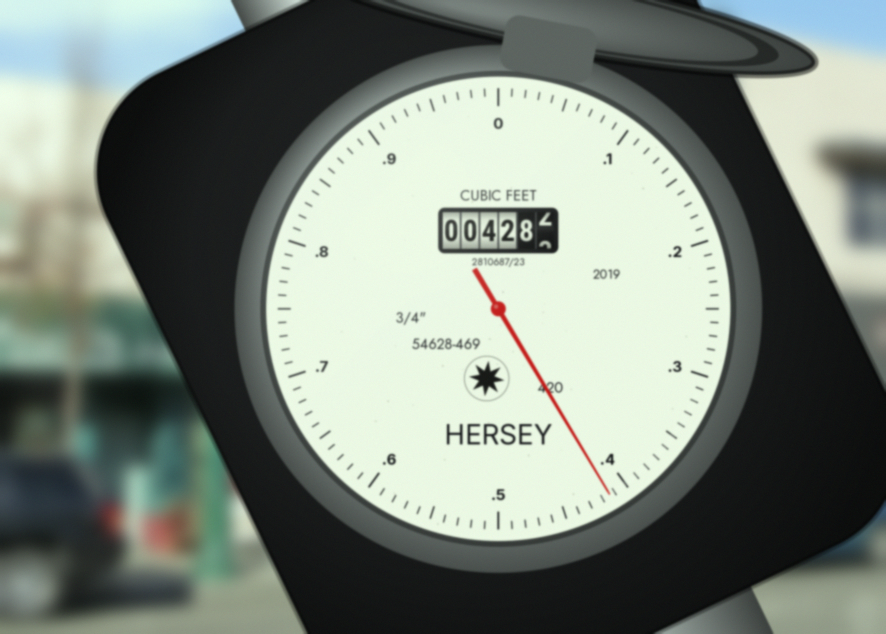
{"value": 4282.41, "unit": "ft³"}
